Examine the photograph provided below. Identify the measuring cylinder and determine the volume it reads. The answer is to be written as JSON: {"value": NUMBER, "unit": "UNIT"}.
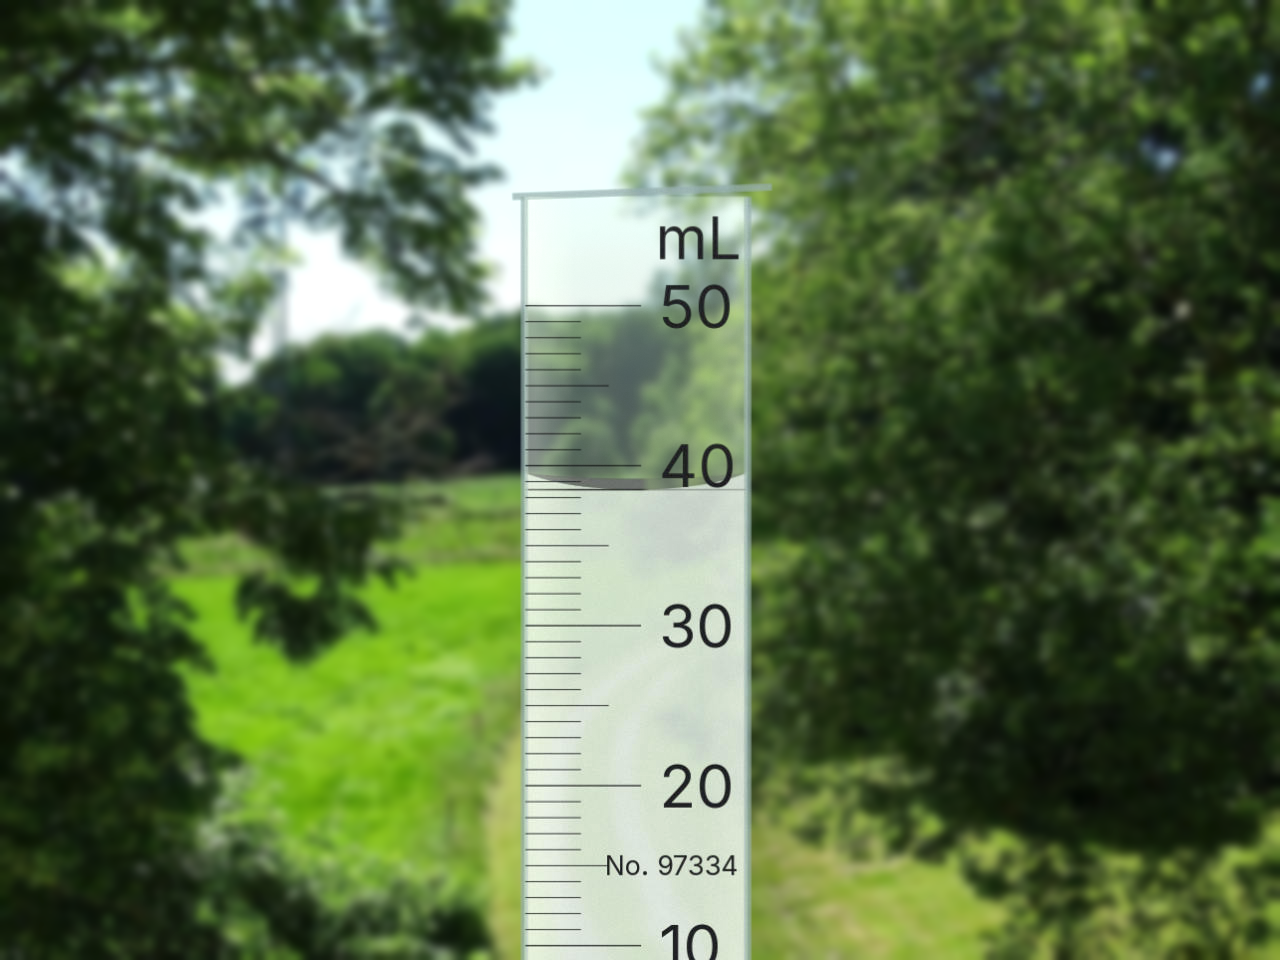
{"value": 38.5, "unit": "mL"}
